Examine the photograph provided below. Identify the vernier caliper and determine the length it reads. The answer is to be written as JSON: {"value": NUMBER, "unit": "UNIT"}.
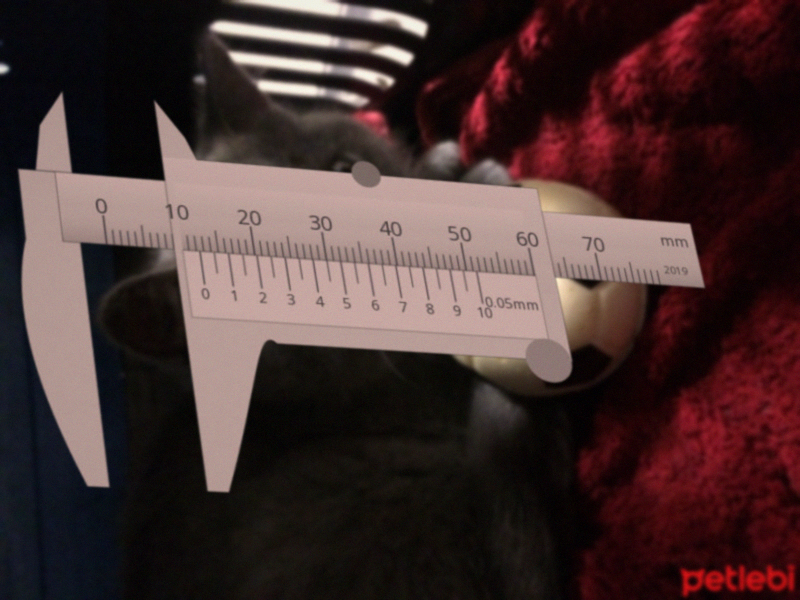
{"value": 12.5, "unit": "mm"}
